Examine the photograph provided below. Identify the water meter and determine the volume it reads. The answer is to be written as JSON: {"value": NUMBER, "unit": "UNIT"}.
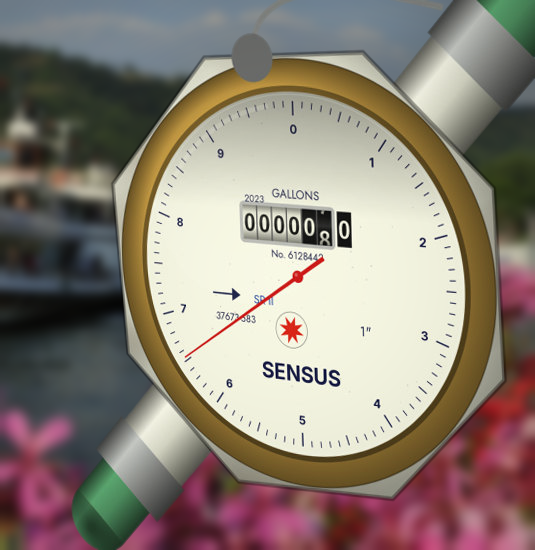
{"value": 76.5, "unit": "gal"}
